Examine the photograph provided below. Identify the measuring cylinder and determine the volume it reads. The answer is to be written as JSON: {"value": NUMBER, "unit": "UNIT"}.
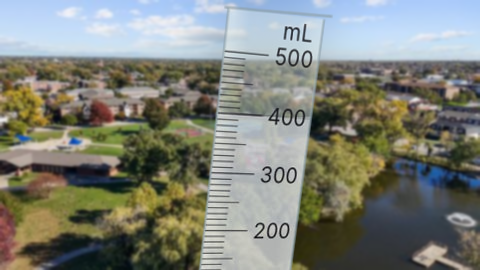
{"value": 400, "unit": "mL"}
